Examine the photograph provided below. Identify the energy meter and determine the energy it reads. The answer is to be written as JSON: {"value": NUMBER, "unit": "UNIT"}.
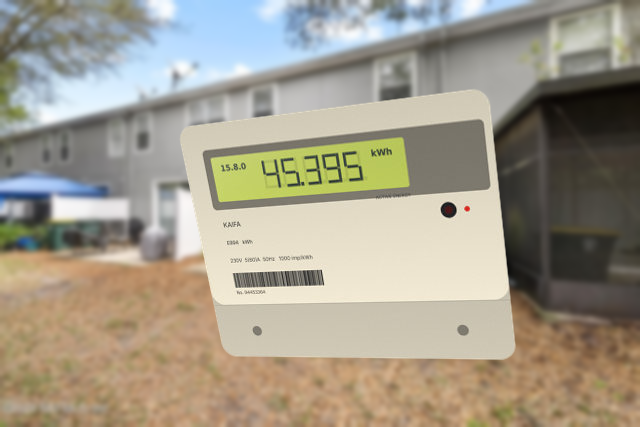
{"value": 45.395, "unit": "kWh"}
